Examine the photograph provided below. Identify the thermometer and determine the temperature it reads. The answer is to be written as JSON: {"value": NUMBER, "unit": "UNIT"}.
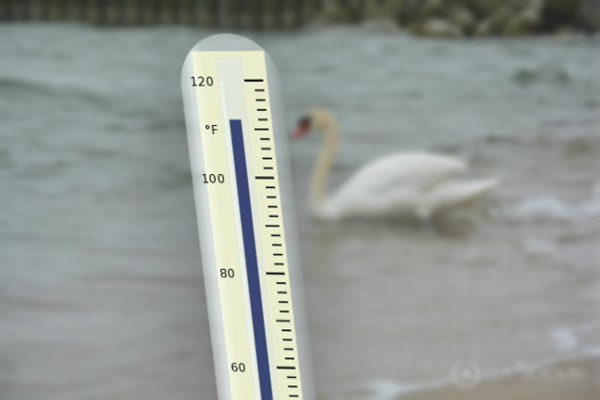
{"value": 112, "unit": "°F"}
